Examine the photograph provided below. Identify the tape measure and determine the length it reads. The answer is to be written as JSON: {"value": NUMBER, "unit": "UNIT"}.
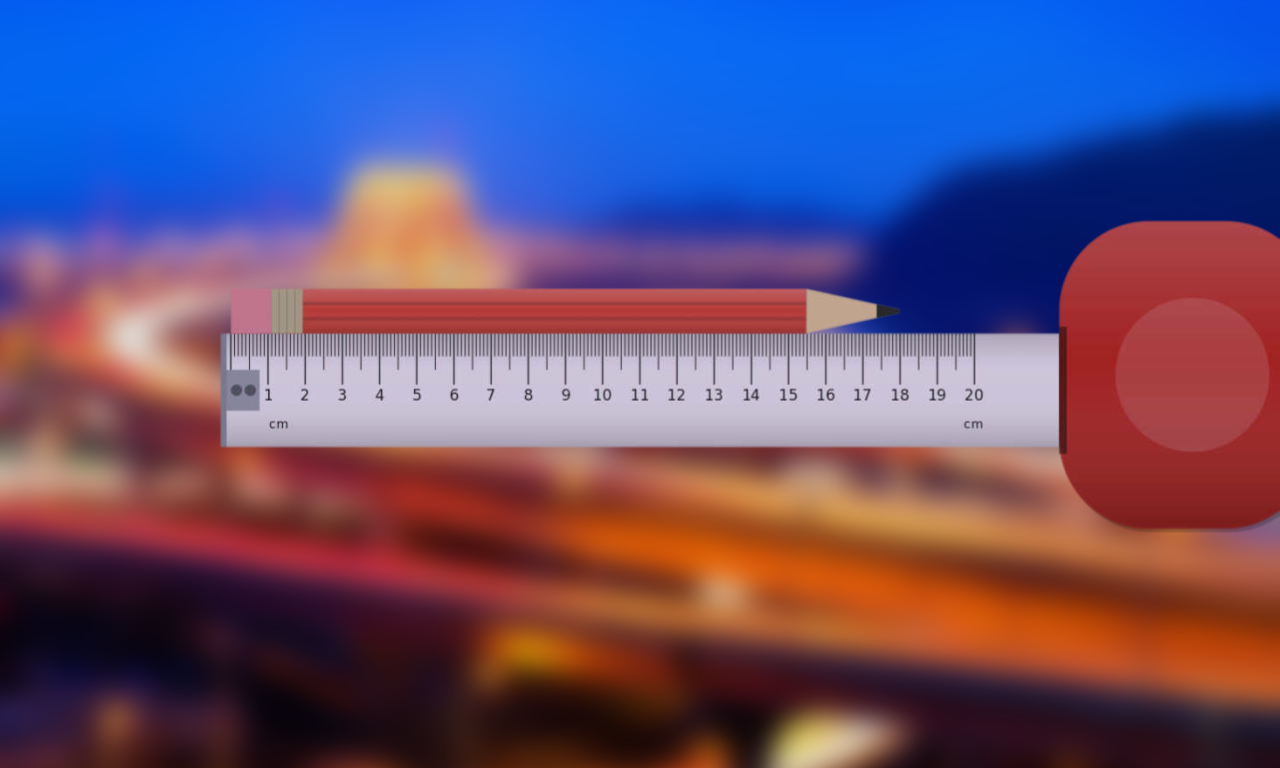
{"value": 18, "unit": "cm"}
